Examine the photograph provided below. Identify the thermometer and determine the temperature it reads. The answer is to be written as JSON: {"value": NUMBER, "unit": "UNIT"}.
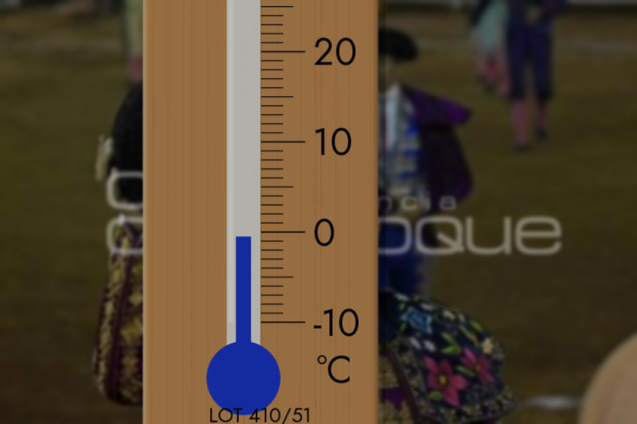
{"value": -0.5, "unit": "°C"}
